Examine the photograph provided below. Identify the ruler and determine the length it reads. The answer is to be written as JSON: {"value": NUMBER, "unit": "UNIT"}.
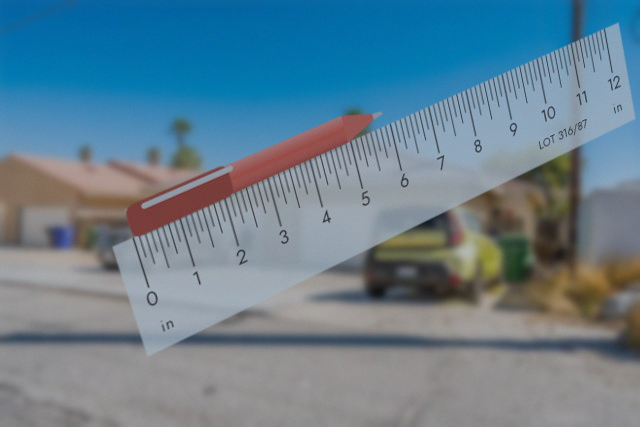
{"value": 5.875, "unit": "in"}
